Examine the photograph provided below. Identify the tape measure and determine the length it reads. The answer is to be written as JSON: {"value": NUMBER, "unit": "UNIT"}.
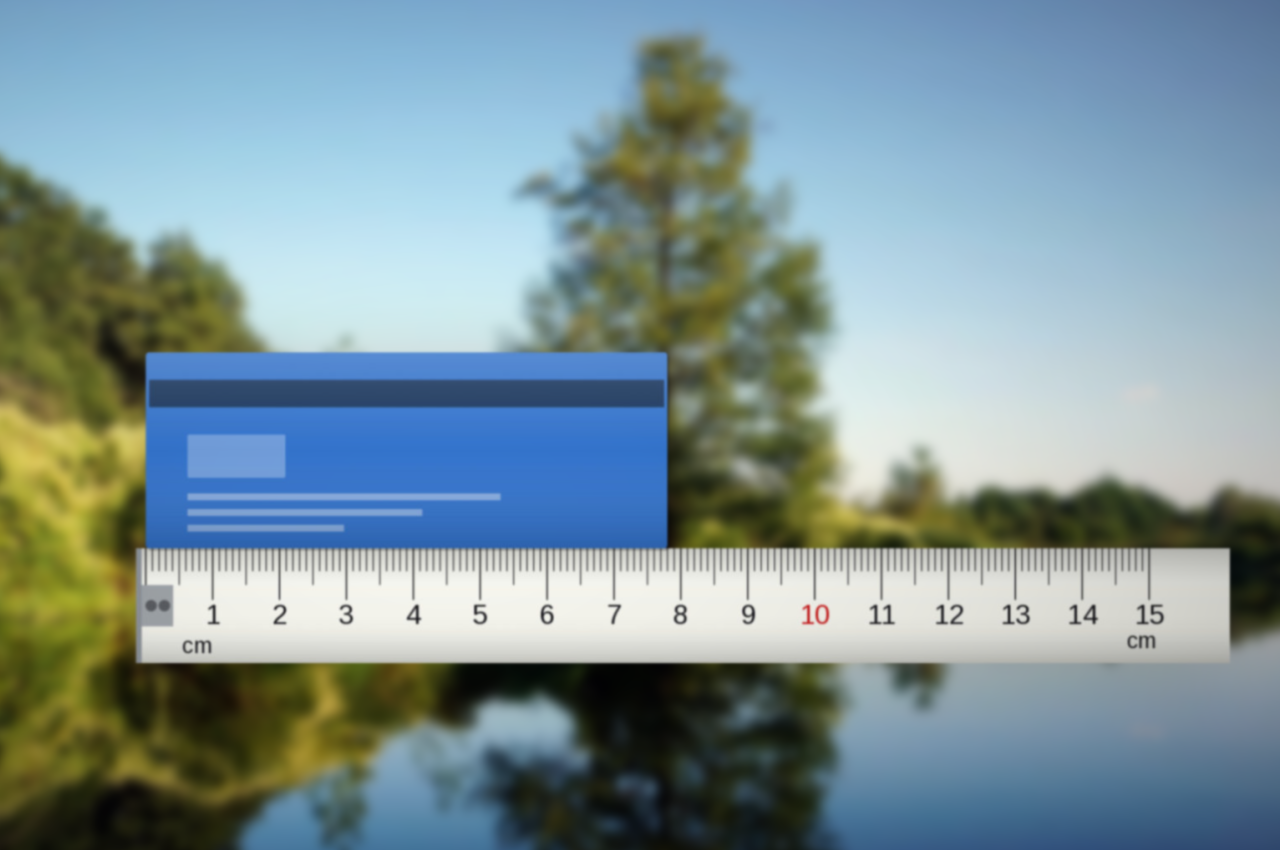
{"value": 7.8, "unit": "cm"}
